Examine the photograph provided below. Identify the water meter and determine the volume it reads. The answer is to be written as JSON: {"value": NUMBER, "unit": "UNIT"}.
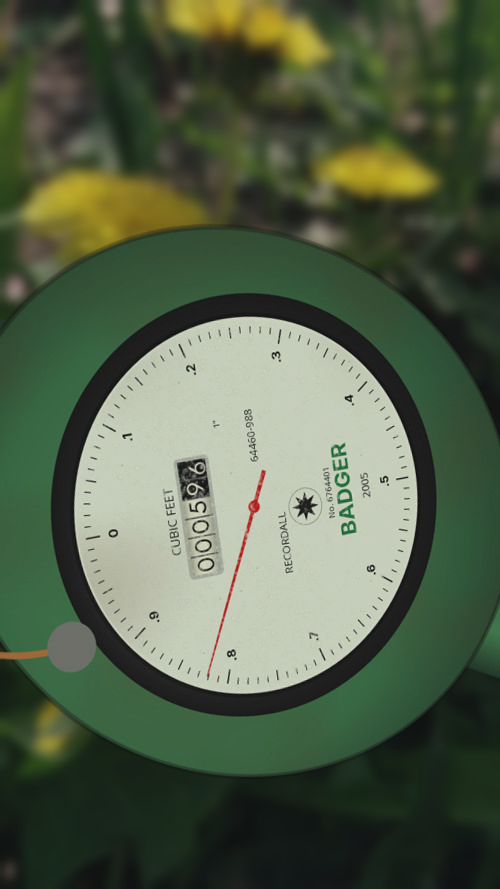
{"value": 595.82, "unit": "ft³"}
